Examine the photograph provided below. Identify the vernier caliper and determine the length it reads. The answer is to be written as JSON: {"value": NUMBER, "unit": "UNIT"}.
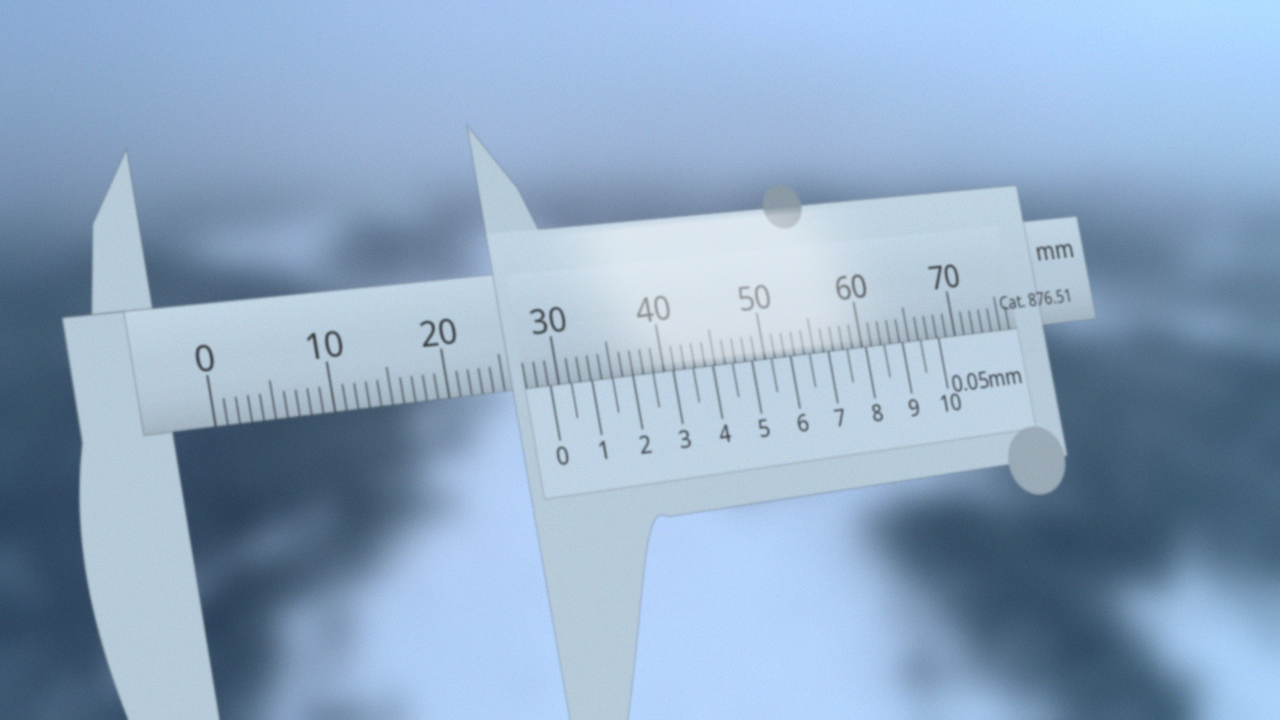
{"value": 29.2, "unit": "mm"}
